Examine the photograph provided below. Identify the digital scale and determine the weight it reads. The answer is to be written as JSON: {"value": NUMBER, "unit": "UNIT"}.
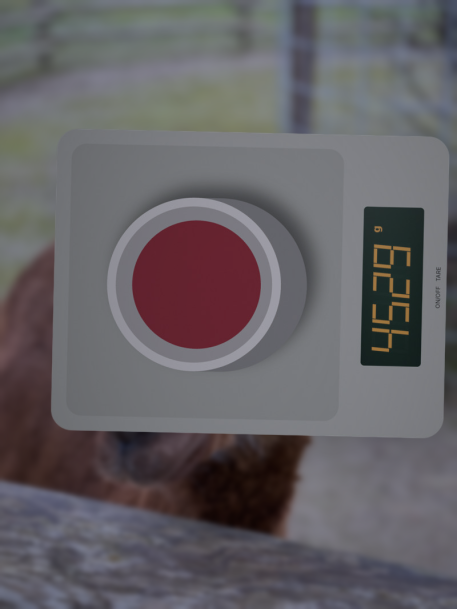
{"value": 4529, "unit": "g"}
